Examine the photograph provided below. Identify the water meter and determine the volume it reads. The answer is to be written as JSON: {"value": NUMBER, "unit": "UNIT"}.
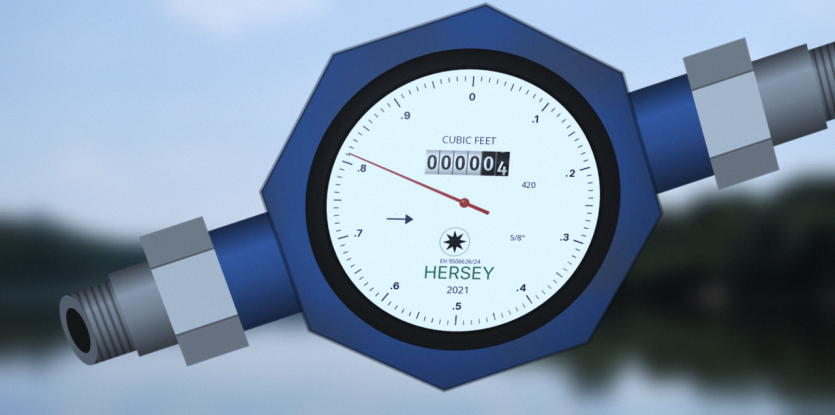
{"value": 3.81, "unit": "ft³"}
